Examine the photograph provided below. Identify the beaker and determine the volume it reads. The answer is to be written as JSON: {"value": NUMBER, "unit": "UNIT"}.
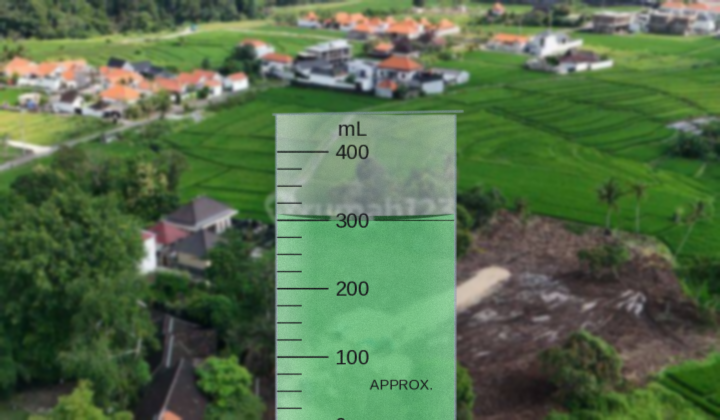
{"value": 300, "unit": "mL"}
